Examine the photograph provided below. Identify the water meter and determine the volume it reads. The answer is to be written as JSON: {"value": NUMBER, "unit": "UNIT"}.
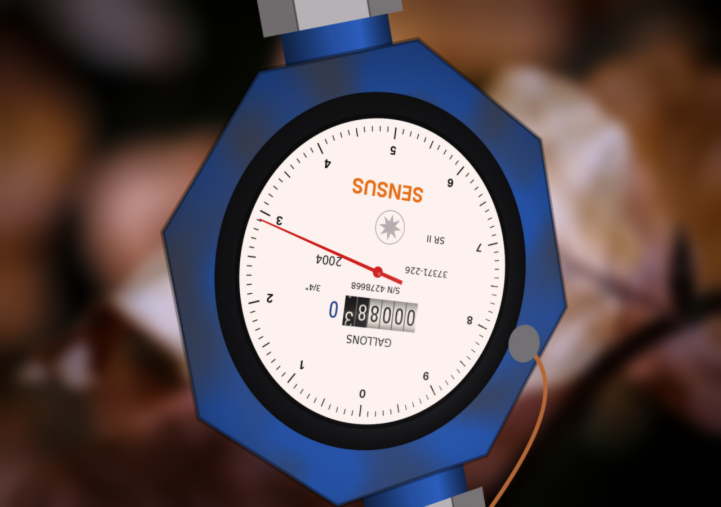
{"value": 8832.9, "unit": "gal"}
